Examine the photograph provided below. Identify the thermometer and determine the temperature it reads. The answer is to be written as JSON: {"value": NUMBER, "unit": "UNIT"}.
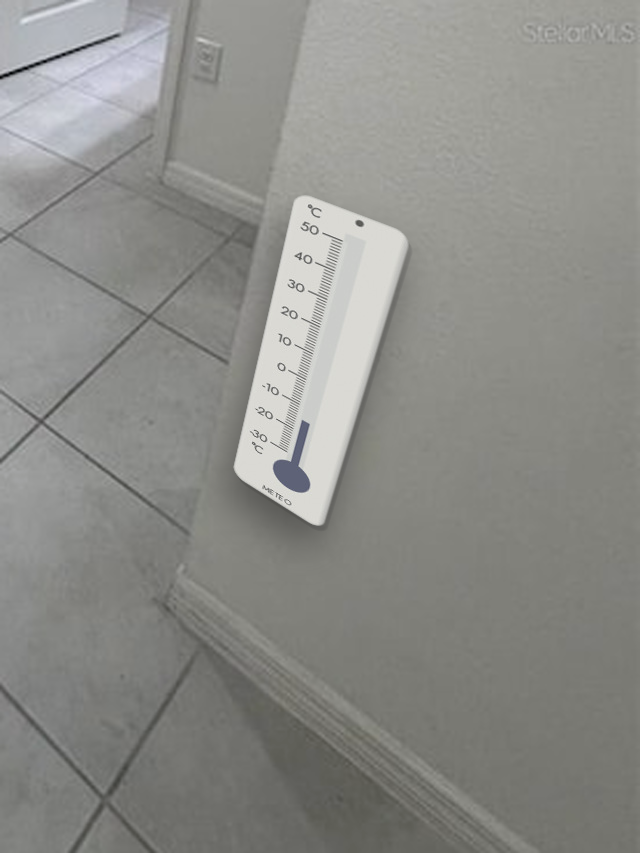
{"value": -15, "unit": "°C"}
